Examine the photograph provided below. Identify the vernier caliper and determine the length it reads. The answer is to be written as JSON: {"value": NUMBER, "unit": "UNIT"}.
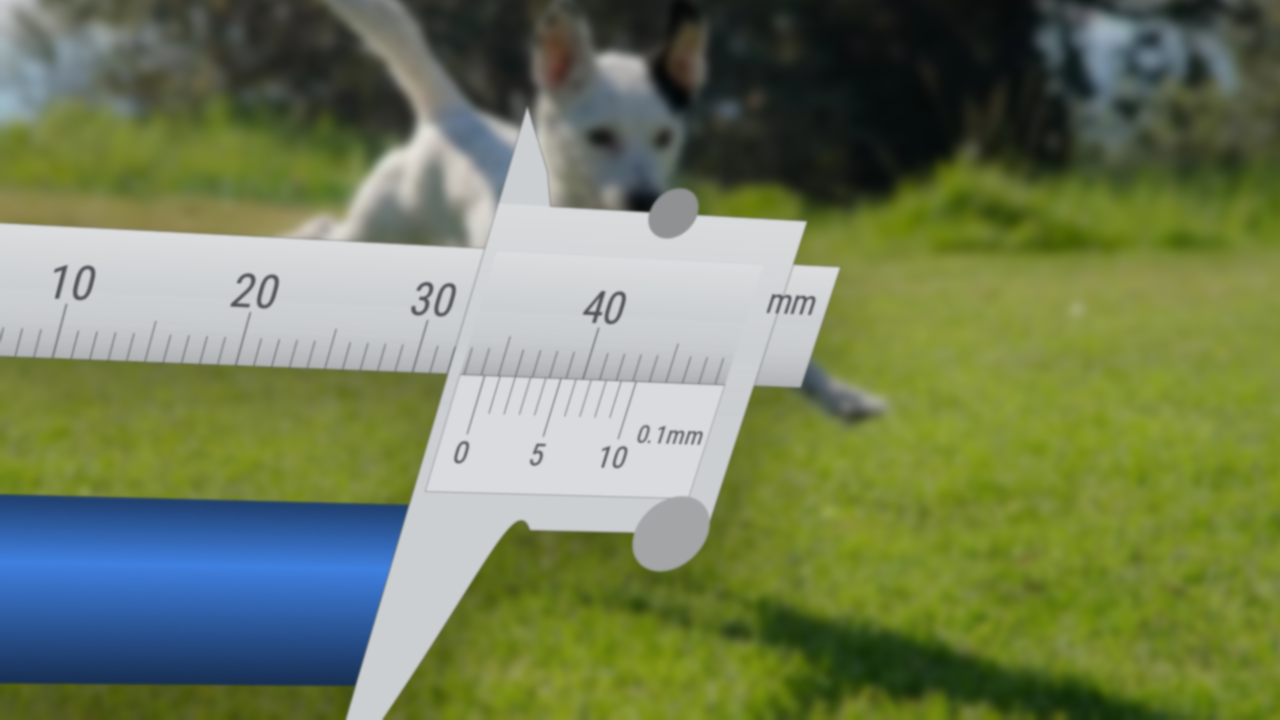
{"value": 34.2, "unit": "mm"}
